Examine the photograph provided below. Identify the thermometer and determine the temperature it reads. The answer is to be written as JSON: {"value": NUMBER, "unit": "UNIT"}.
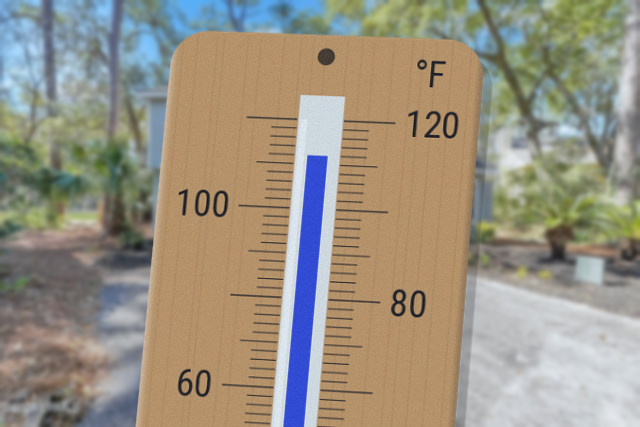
{"value": 112, "unit": "°F"}
